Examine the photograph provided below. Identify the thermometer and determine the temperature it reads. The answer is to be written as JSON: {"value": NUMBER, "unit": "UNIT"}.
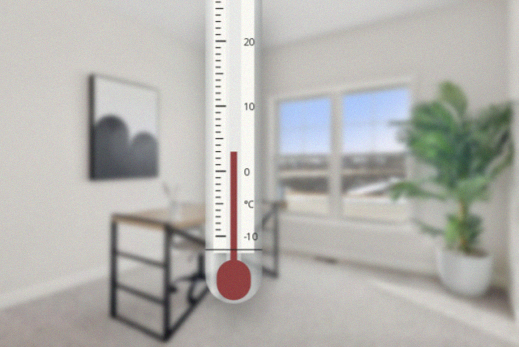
{"value": 3, "unit": "°C"}
